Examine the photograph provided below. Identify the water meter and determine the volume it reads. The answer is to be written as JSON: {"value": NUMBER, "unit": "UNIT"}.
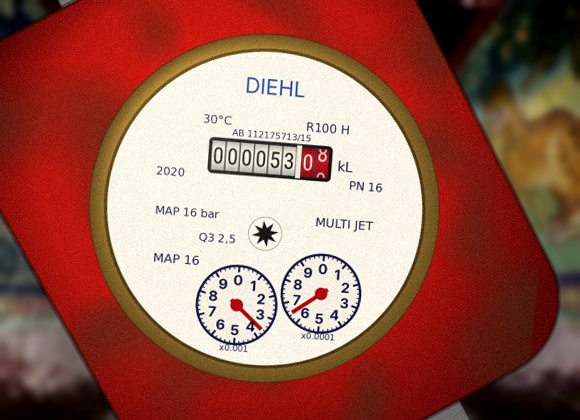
{"value": 53.0836, "unit": "kL"}
